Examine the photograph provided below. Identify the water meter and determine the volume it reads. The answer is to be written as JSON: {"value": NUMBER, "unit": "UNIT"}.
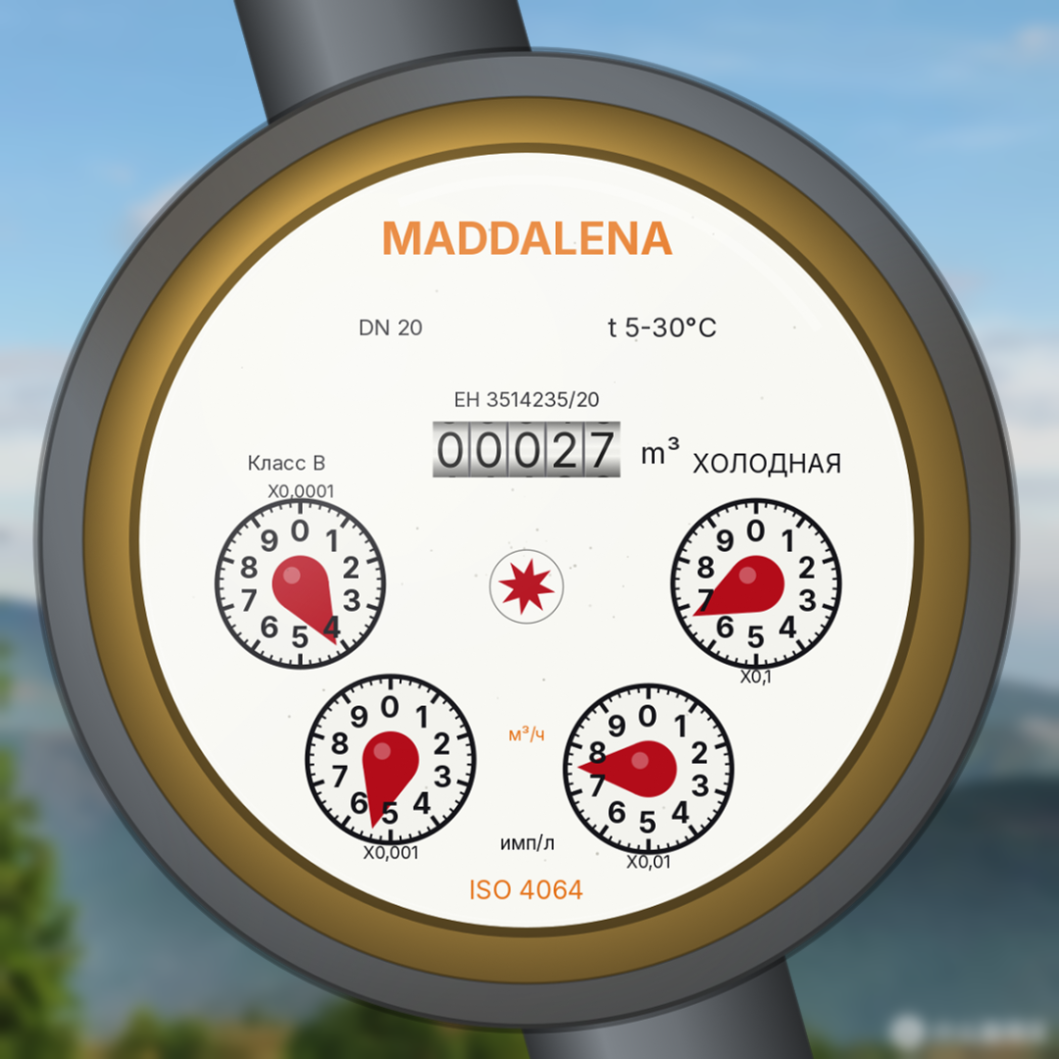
{"value": 27.6754, "unit": "m³"}
